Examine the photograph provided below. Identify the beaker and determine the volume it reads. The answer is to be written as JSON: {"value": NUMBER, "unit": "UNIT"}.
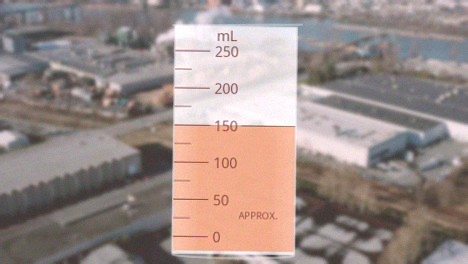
{"value": 150, "unit": "mL"}
